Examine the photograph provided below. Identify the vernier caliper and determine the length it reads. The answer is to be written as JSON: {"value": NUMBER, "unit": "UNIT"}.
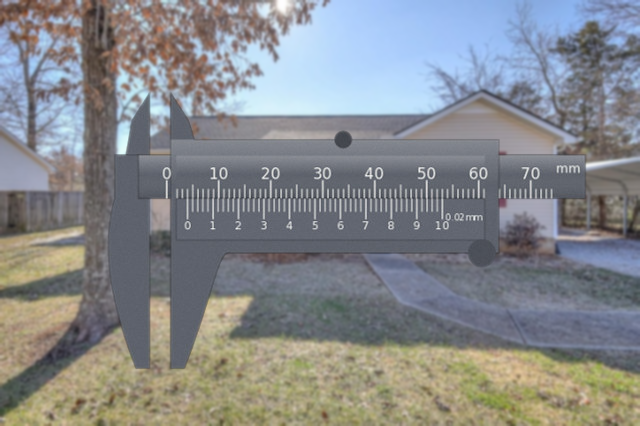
{"value": 4.0, "unit": "mm"}
